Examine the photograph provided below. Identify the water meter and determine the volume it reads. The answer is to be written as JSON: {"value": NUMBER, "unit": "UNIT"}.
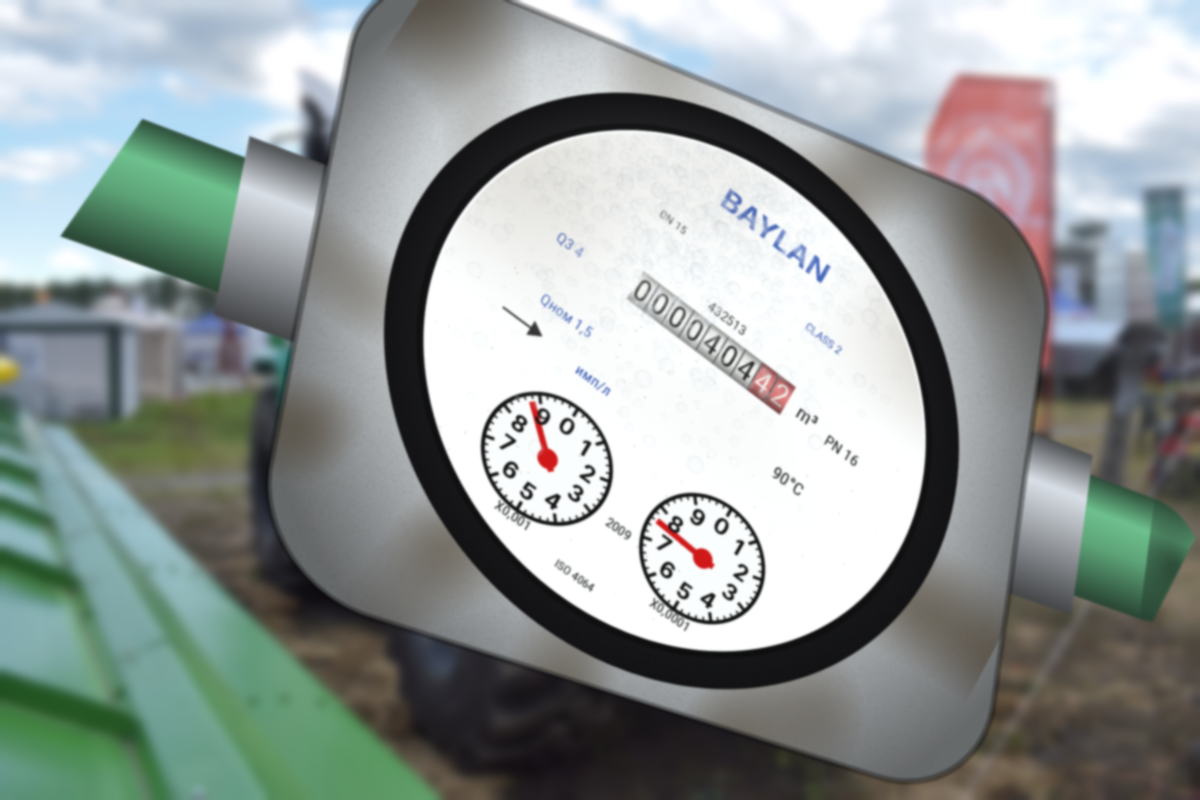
{"value": 404.4287, "unit": "m³"}
